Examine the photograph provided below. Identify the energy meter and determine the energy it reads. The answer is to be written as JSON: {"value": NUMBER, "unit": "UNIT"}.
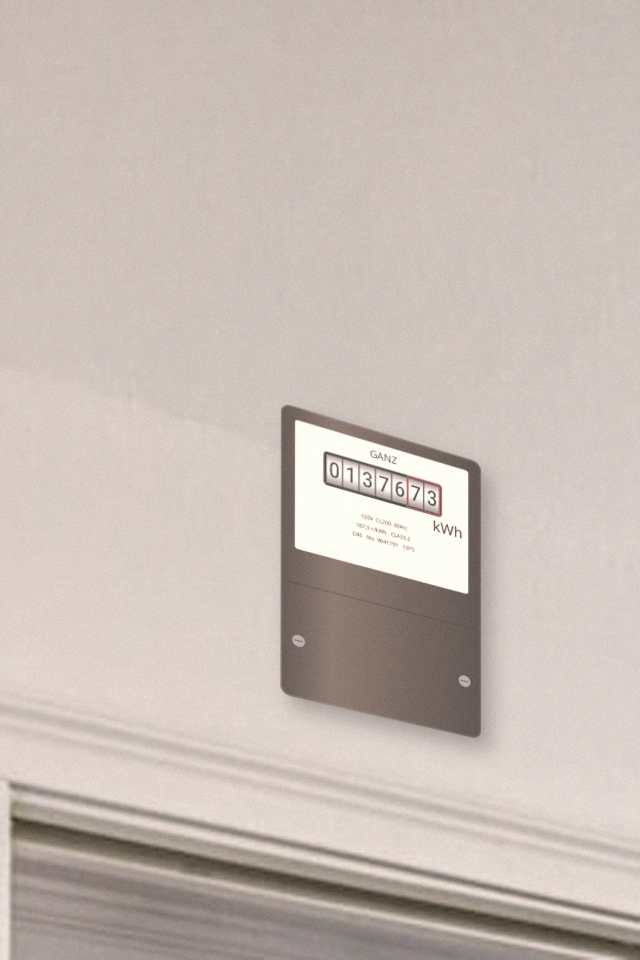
{"value": 1376.73, "unit": "kWh"}
